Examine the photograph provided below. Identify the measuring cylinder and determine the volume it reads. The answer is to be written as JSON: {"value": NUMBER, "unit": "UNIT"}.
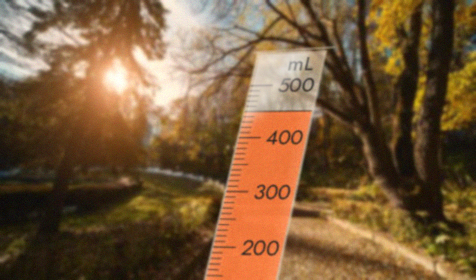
{"value": 450, "unit": "mL"}
